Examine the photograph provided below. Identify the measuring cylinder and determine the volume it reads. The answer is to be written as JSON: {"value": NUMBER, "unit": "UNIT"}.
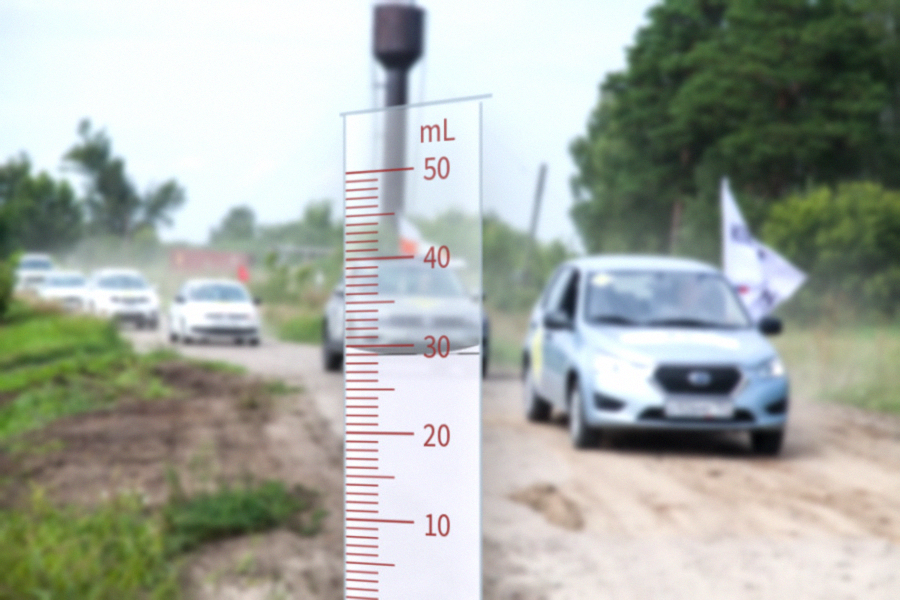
{"value": 29, "unit": "mL"}
